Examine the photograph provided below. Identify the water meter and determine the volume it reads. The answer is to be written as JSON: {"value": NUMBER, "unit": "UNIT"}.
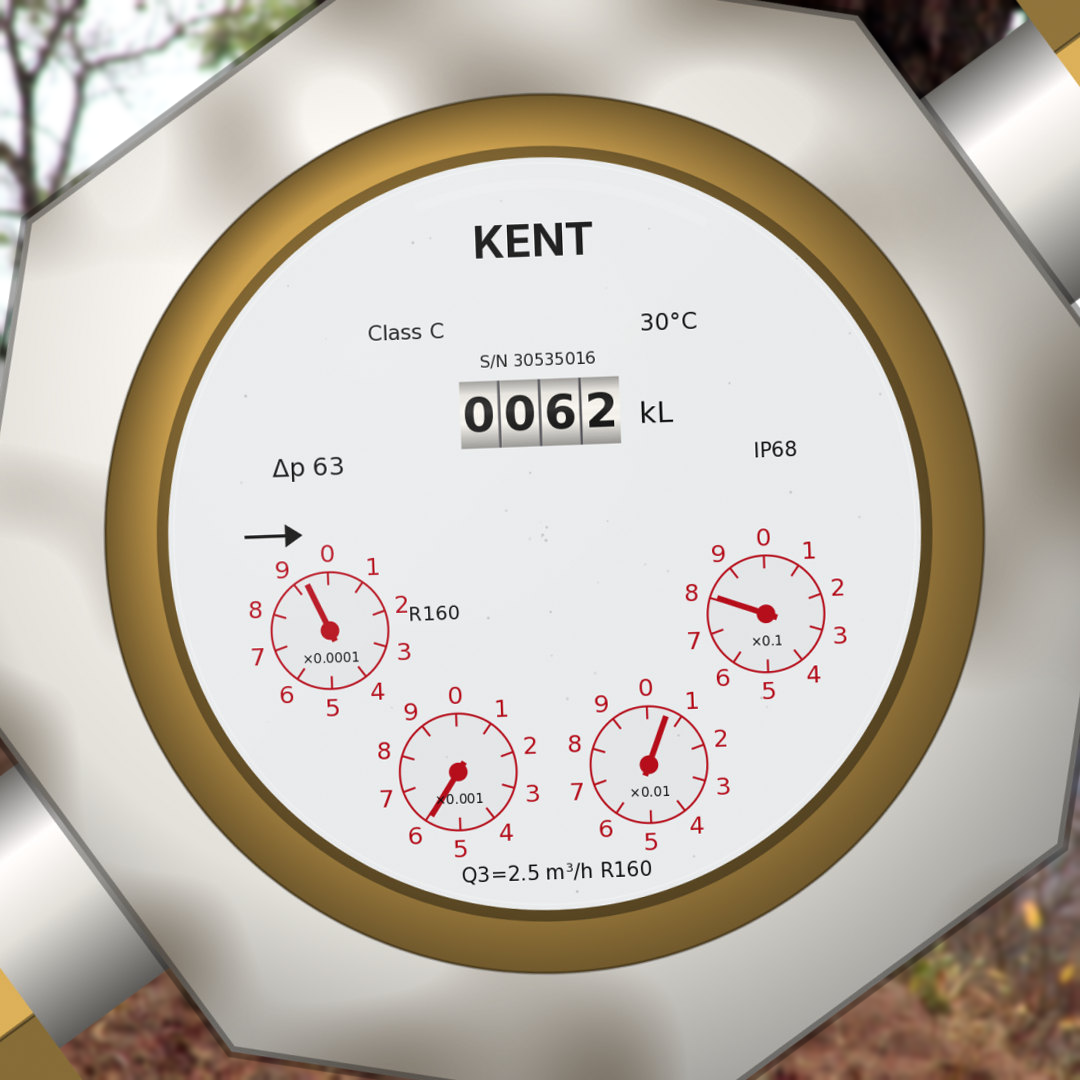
{"value": 62.8059, "unit": "kL"}
